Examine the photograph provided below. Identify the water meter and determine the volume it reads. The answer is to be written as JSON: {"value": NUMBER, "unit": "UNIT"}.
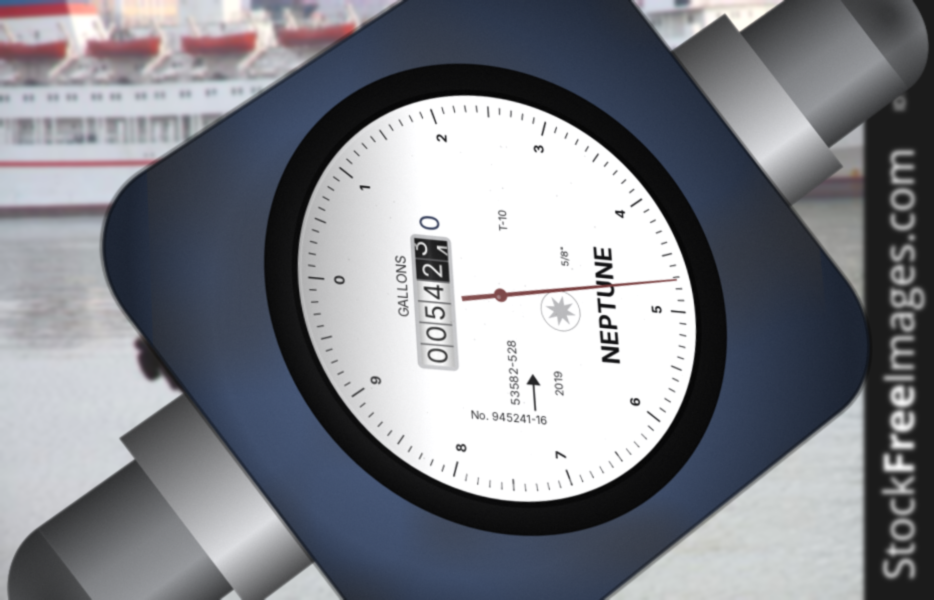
{"value": 54234.7, "unit": "gal"}
